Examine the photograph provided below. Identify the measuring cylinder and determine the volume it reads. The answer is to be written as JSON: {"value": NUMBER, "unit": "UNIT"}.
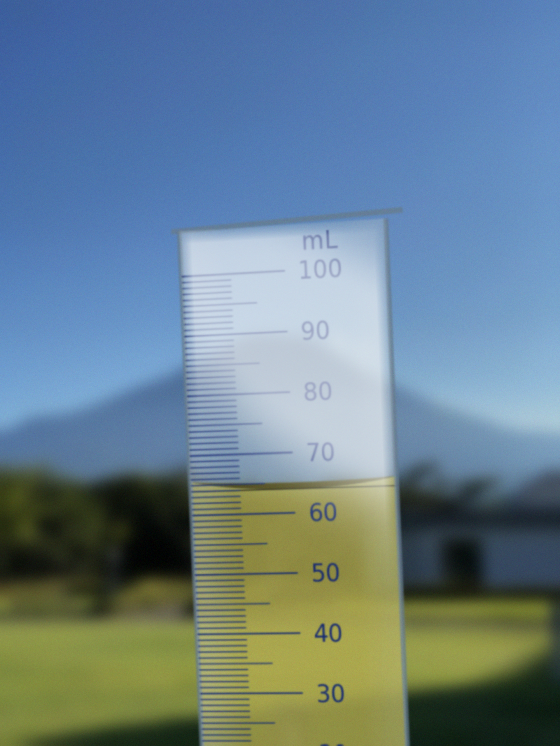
{"value": 64, "unit": "mL"}
